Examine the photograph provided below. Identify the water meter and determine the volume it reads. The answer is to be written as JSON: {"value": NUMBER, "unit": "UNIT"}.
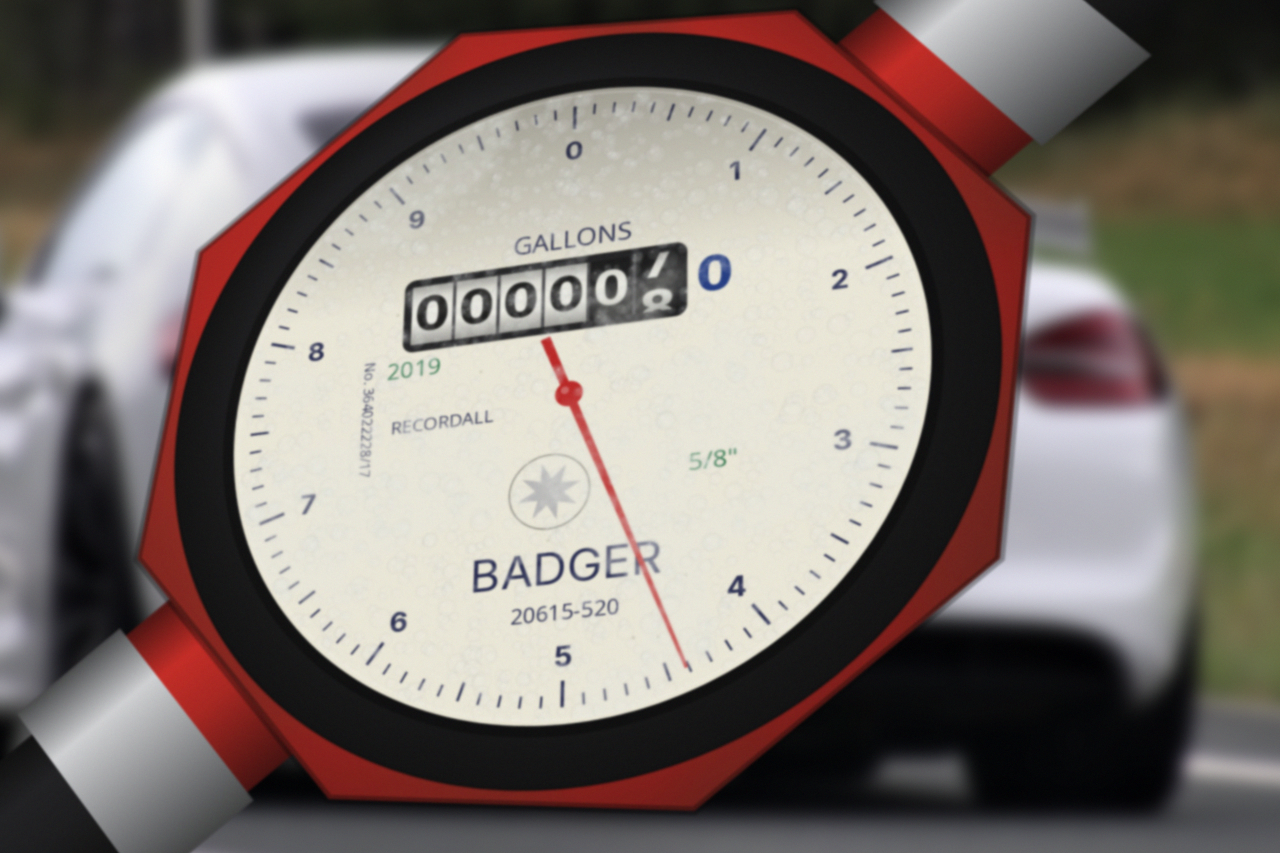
{"value": 74.4, "unit": "gal"}
